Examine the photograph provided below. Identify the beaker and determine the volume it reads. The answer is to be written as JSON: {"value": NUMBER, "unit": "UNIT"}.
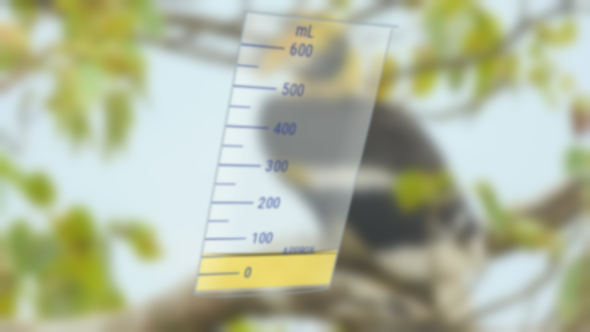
{"value": 50, "unit": "mL"}
